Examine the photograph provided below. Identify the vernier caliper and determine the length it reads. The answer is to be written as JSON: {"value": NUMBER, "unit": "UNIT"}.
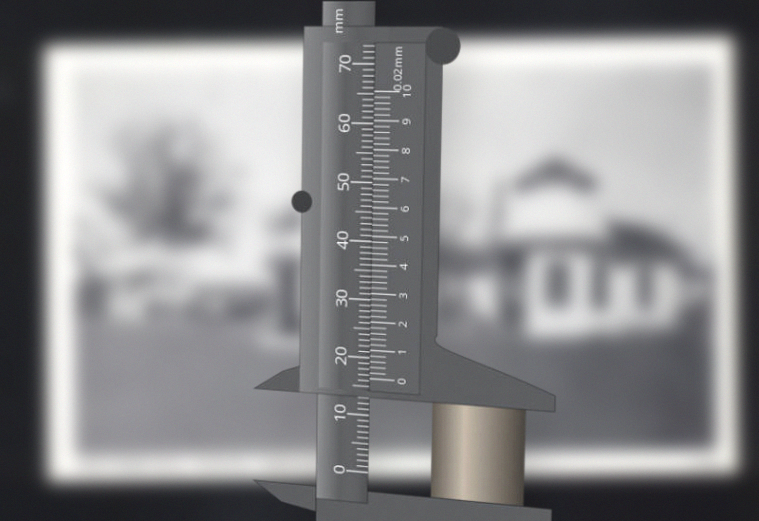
{"value": 16.4, "unit": "mm"}
